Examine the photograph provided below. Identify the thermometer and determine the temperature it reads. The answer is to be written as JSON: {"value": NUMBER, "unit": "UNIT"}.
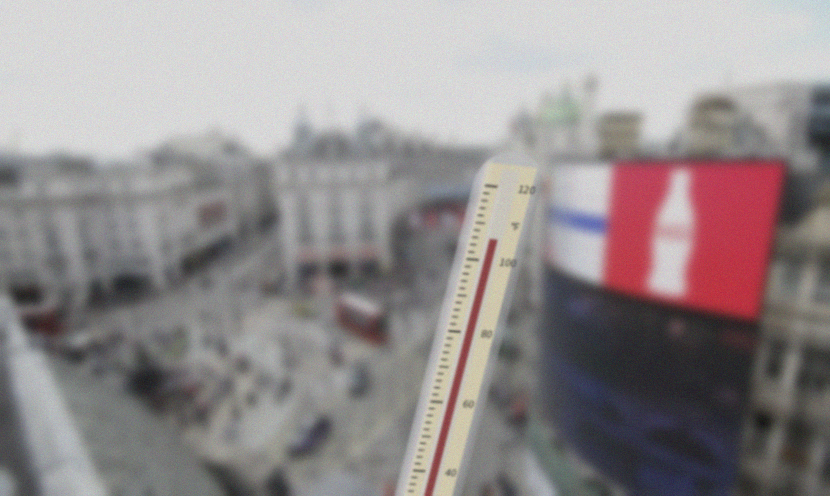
{"value": 106, "unit": "°F"}
